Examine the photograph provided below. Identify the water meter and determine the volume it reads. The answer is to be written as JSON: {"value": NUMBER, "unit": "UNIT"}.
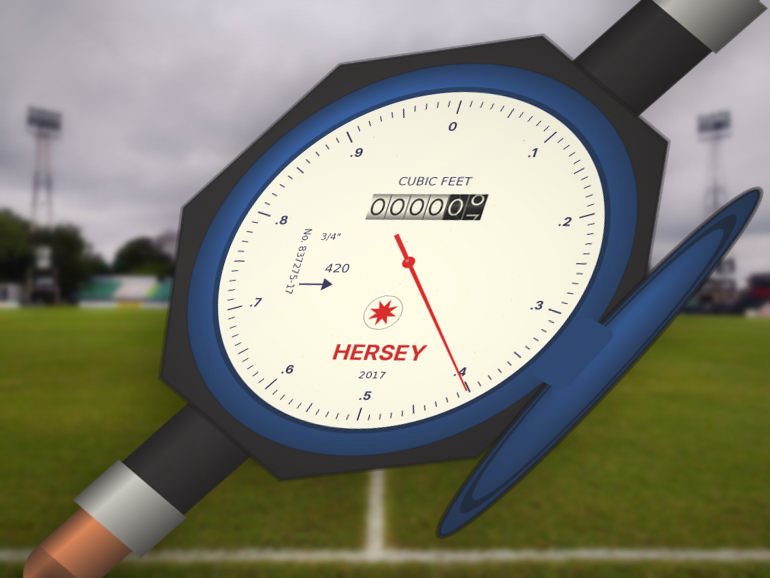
{"value": 6.40, "unit": "ft³"}
